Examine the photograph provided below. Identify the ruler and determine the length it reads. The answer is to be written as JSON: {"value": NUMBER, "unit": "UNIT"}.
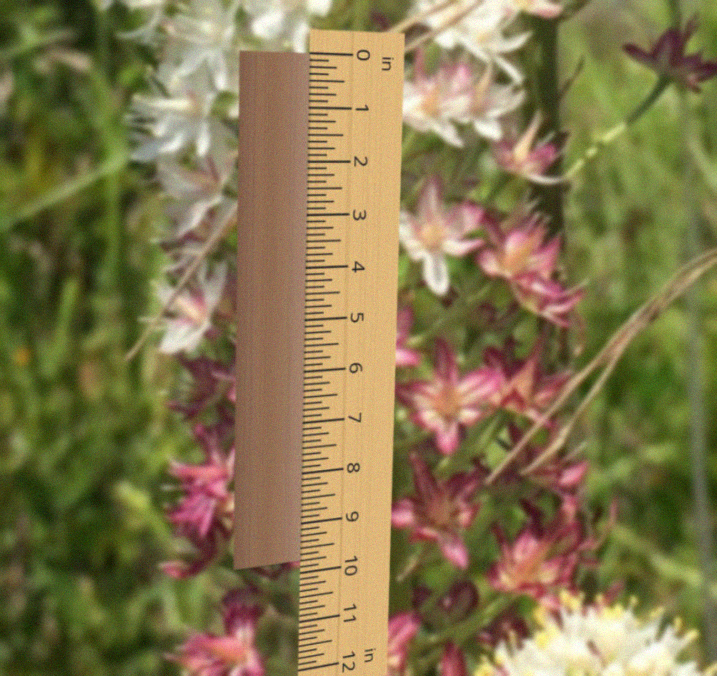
{"value": 9.75, "unit": "in"}
